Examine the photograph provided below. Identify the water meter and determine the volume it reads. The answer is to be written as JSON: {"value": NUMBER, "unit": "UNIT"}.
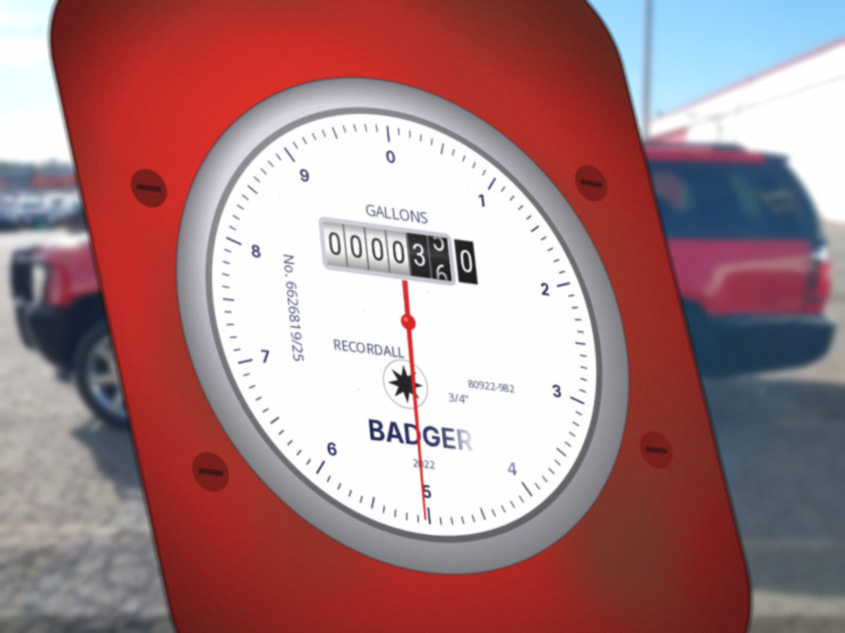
{"value": 355.0, "unit": "gal"}
